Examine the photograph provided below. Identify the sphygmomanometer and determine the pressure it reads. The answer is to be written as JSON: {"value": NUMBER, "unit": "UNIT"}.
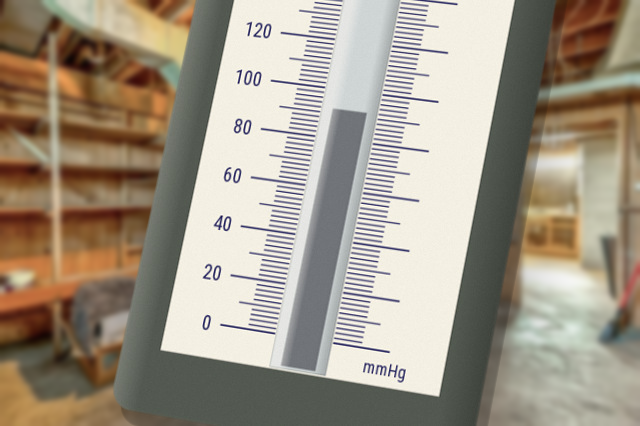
{"value": 92, "unit": "mmHg"}
